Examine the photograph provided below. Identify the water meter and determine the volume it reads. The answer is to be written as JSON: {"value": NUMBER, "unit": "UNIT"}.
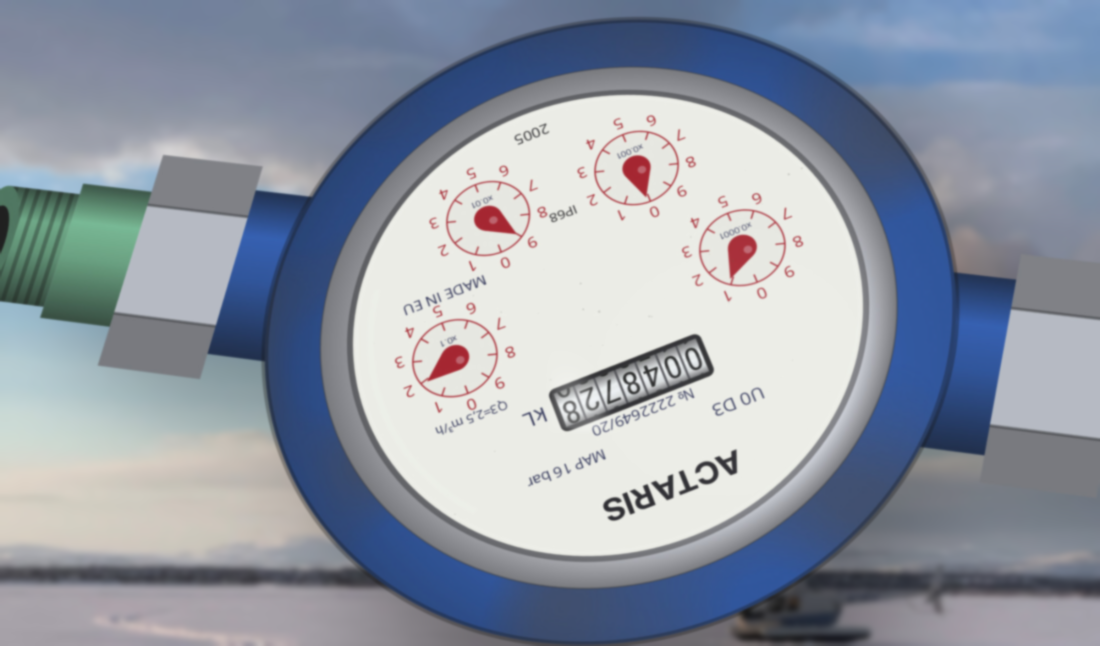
{"value": 48728.1901, "unit": "kL"}
